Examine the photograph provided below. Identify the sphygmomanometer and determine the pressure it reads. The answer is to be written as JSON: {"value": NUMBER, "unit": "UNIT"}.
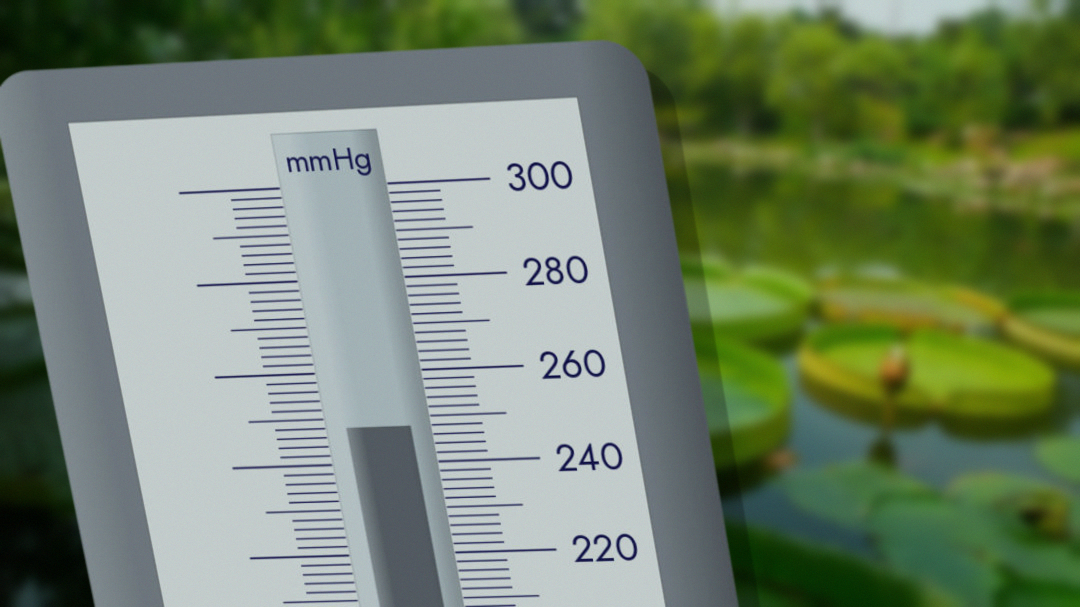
{"value": 248, "unit": "mmHg"}
